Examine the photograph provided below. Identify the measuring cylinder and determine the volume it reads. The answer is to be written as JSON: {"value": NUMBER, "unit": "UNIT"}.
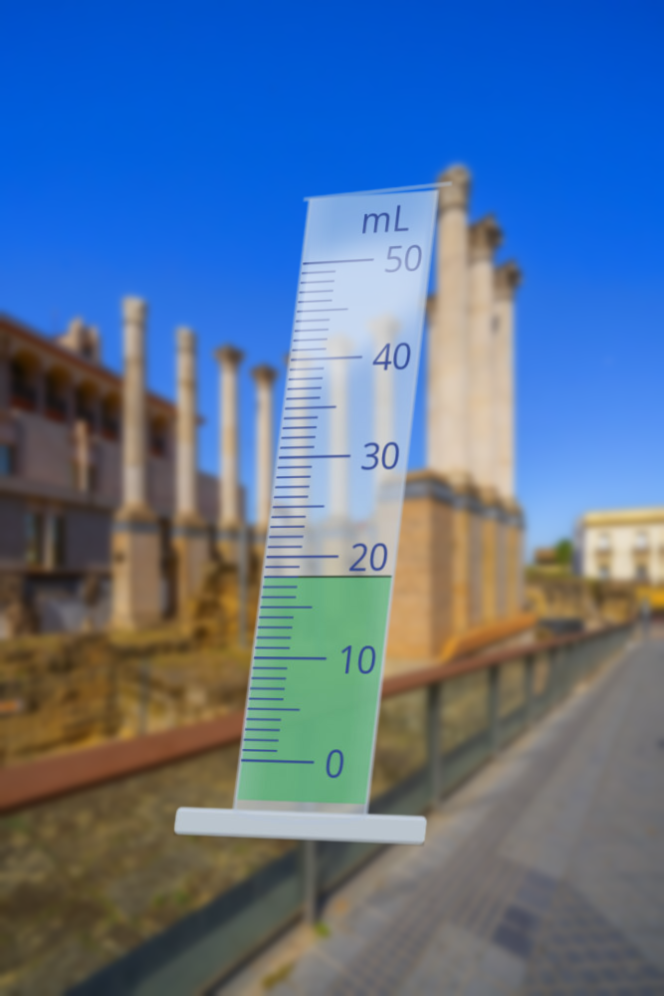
{"value": 18, "unit": "mL"}
